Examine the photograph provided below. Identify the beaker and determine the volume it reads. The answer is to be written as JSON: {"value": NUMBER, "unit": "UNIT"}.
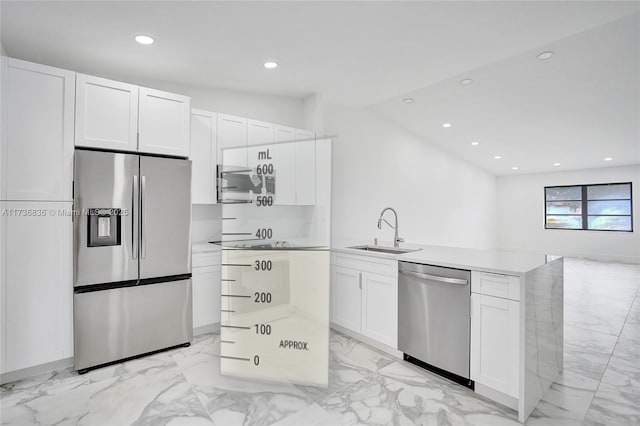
{"value": 350, "unit": "mL"}
